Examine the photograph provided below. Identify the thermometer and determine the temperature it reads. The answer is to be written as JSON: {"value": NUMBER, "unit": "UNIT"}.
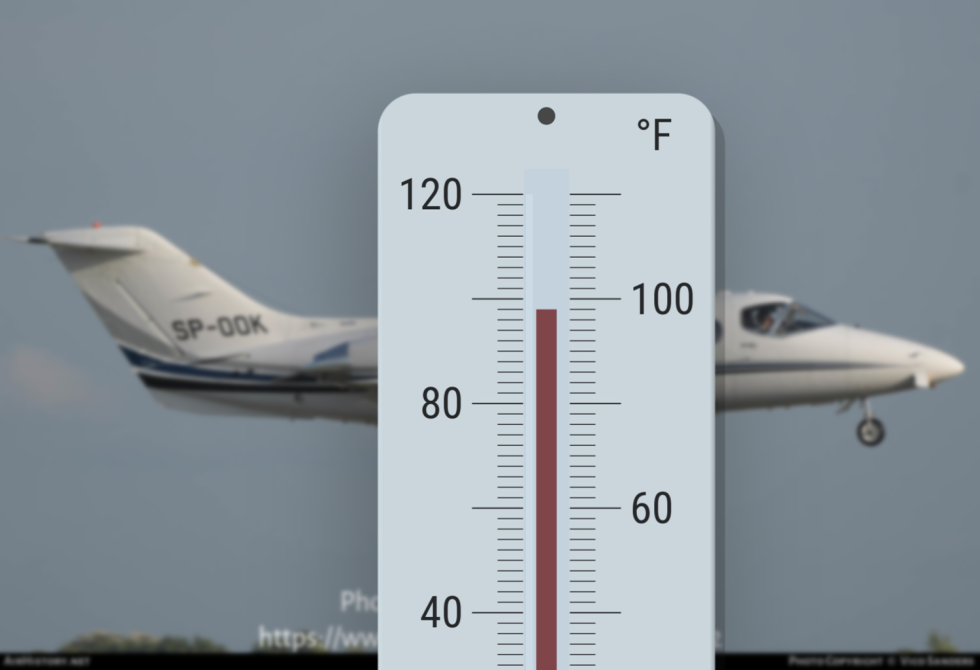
{"value": 98, "unit": "°F"}
